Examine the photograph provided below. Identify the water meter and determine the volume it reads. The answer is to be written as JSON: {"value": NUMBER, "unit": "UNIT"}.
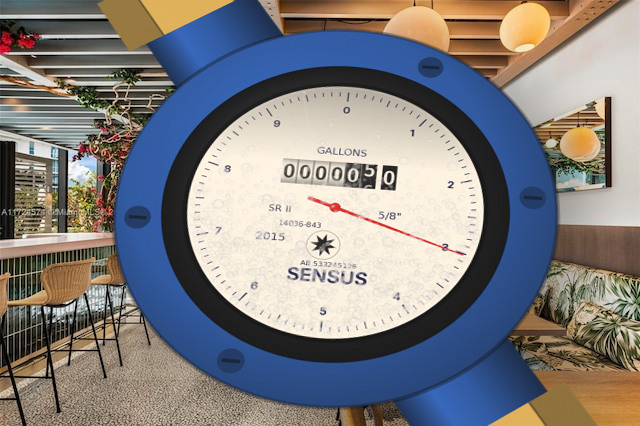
{"value": 53.0, "unit": "gal"}
